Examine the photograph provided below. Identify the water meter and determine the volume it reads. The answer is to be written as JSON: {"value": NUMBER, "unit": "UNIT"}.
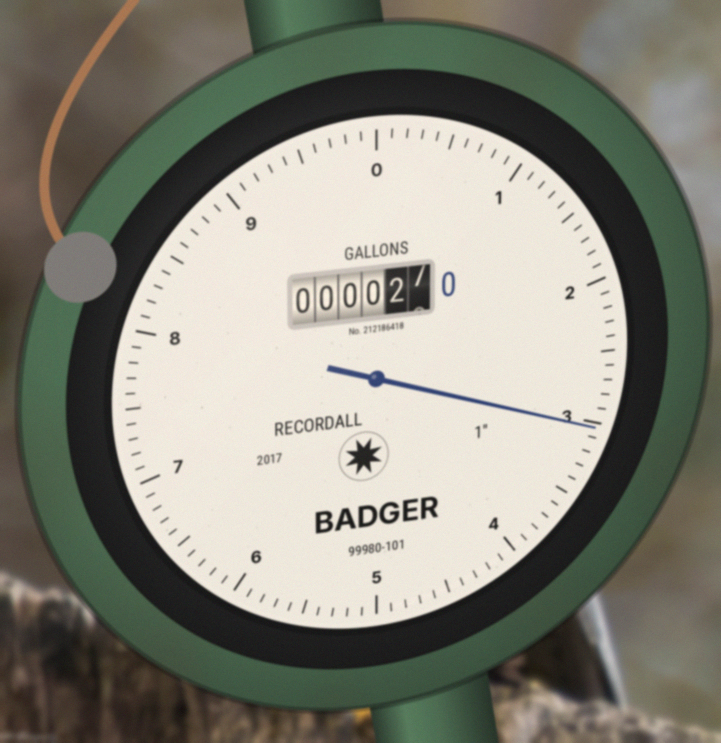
{"value": 273.0, "unit": "gal"}
